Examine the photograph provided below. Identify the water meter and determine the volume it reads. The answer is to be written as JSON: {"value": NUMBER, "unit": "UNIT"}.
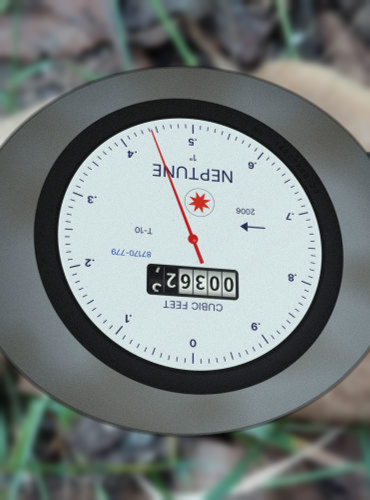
{"value": 3623.44, "unit": "ft³"}
